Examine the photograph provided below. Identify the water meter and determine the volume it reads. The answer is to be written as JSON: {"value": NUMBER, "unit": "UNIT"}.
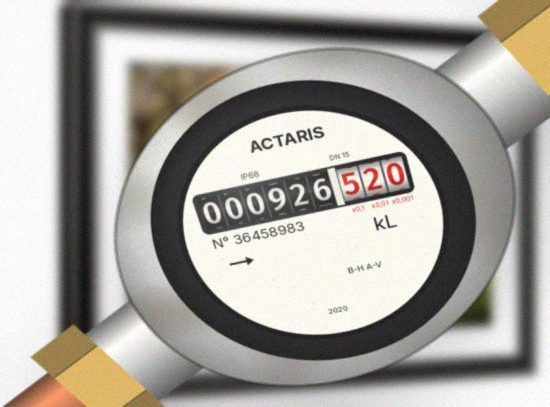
{"value": 926.520, "unit": "kL"}
